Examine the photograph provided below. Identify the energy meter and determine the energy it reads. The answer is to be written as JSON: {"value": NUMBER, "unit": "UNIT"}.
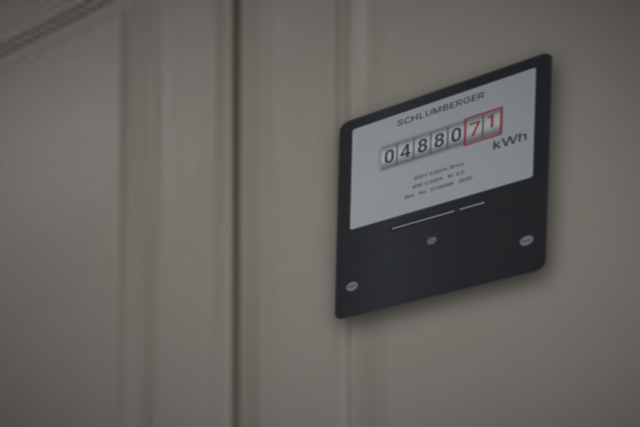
{"value": 4880.71, "unit": "kWh"}
